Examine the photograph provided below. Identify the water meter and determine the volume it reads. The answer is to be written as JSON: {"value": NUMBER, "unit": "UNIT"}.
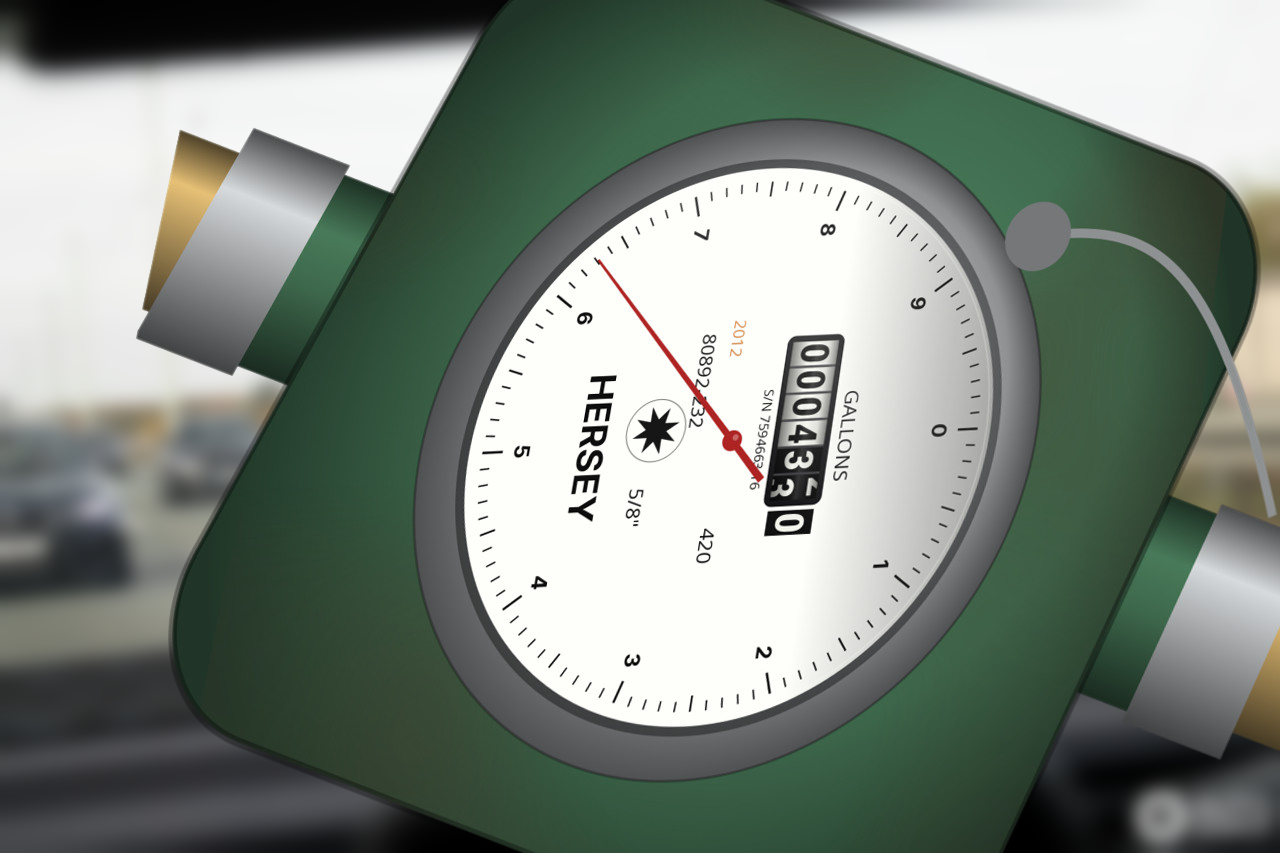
{"value": 4326.3, "unit": "gal"}
